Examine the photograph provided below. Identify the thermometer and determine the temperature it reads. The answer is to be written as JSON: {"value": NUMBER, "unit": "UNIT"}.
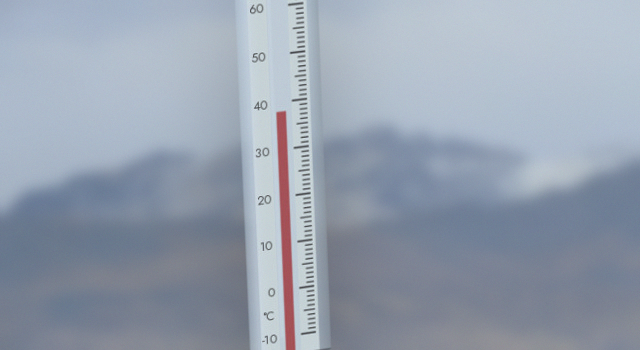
{"value": 38, "unit": "°C"}
